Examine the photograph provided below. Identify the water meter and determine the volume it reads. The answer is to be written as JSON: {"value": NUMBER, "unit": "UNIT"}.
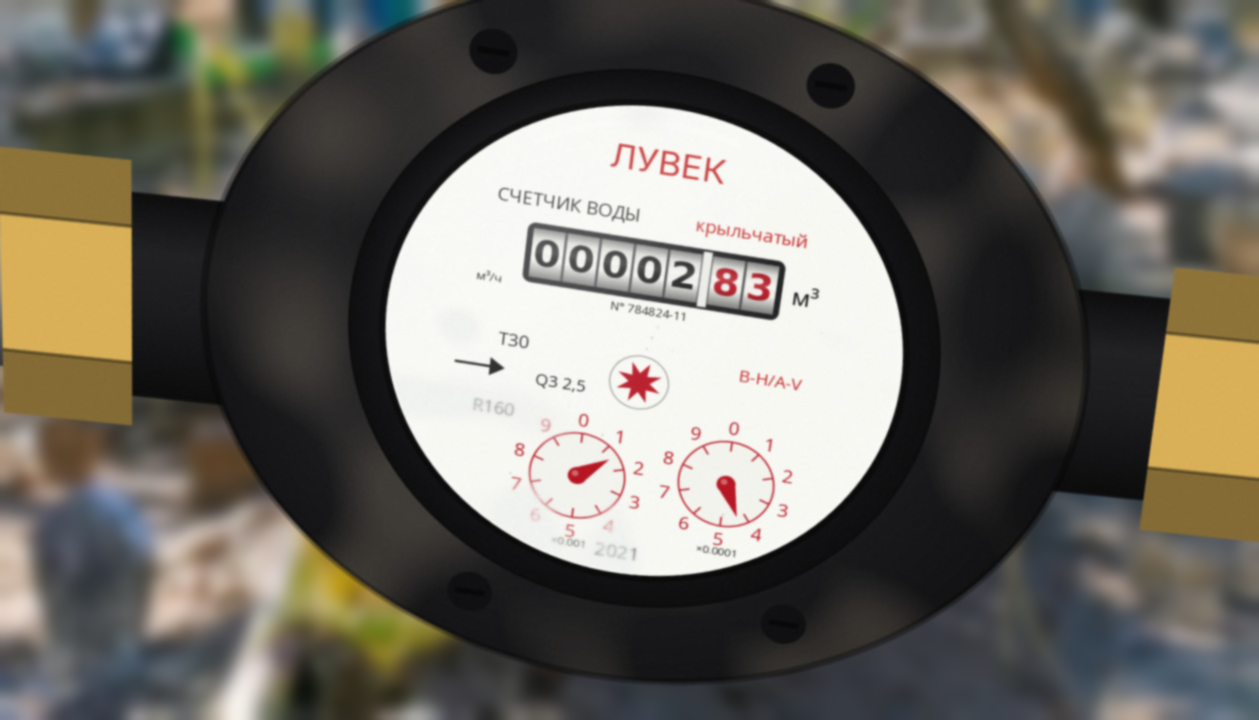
{"value": 2.8314, "unit": "m³"}
